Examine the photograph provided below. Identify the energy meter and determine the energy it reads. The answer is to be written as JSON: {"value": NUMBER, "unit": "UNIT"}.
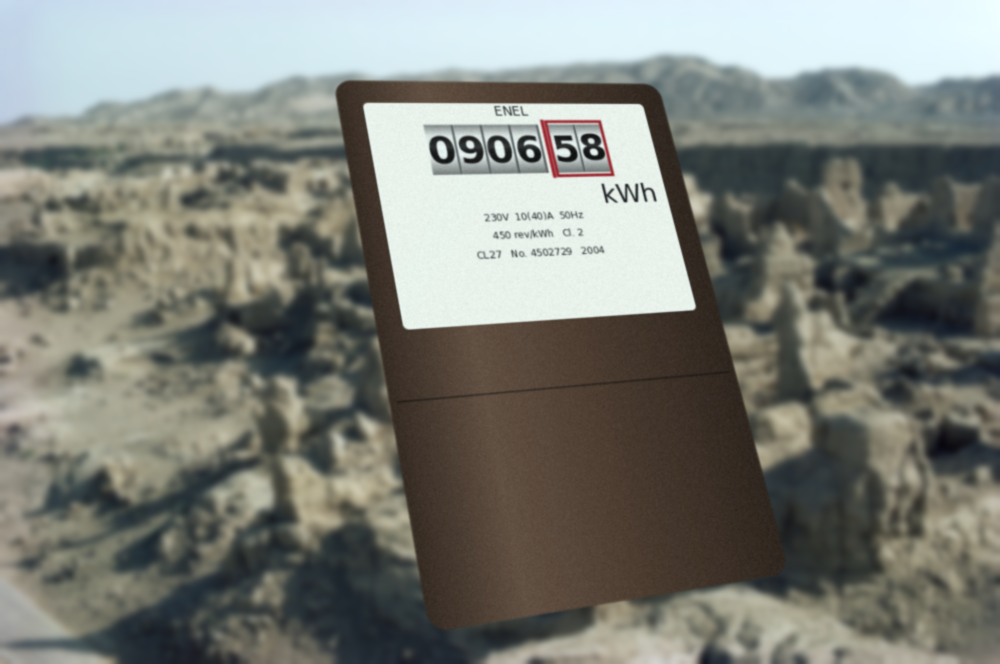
{"value": 906.58, "unit": "kWh"}
